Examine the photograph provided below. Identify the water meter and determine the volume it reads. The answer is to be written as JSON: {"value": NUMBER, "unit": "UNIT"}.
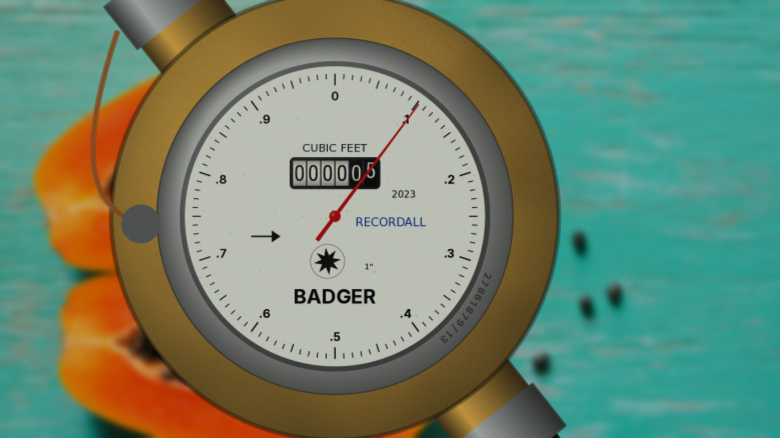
{"value": 5.10, "unit": "ft³"}
